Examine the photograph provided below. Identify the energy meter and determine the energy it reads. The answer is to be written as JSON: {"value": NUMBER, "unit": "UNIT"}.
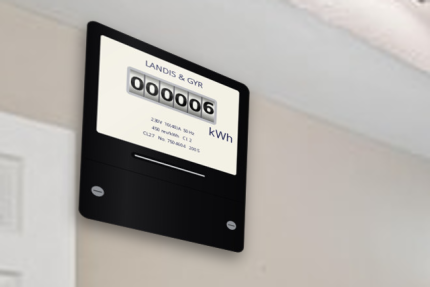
{"value": 6, "unit": "kWh"}
